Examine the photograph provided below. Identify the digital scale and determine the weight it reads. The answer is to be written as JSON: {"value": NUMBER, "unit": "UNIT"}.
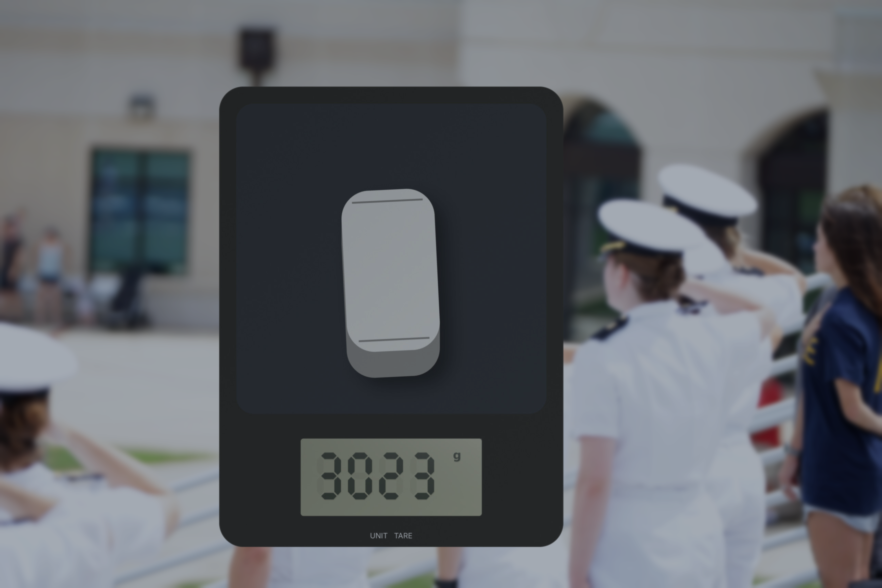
{"value": 3023, "unit": "g"}
